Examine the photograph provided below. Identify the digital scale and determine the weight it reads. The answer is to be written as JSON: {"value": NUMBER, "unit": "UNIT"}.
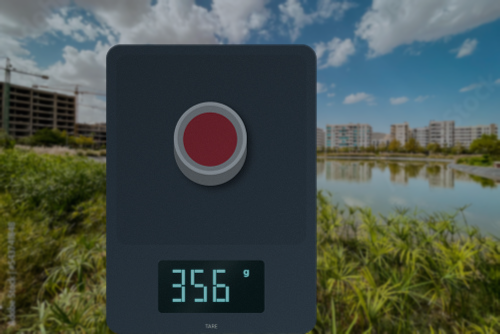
{"value": 356, "unit": "g"}
